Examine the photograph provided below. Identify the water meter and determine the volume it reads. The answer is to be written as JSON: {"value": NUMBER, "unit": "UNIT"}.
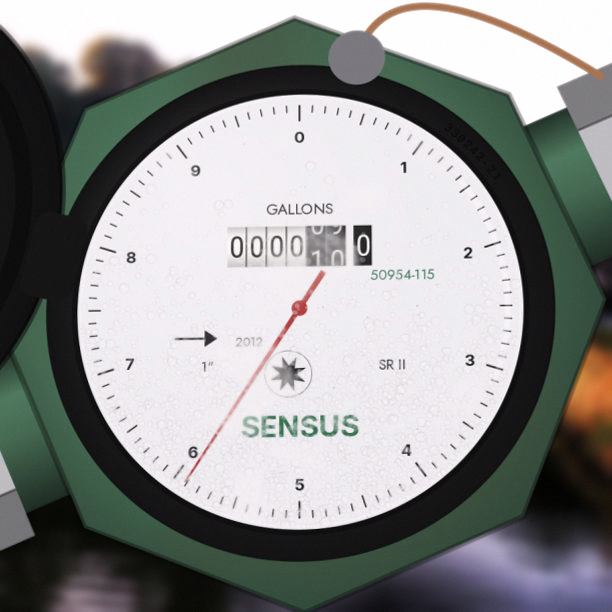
{"value": 95.9, "unit": "gal"}
